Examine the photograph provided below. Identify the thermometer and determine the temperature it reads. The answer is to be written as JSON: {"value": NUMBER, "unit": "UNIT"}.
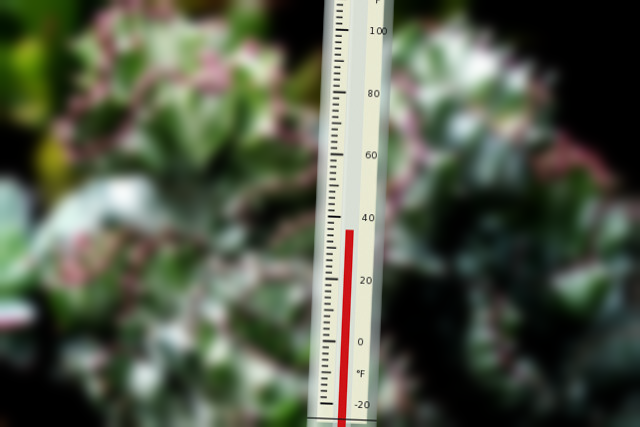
{"value": 36, "unit": "°F"}
